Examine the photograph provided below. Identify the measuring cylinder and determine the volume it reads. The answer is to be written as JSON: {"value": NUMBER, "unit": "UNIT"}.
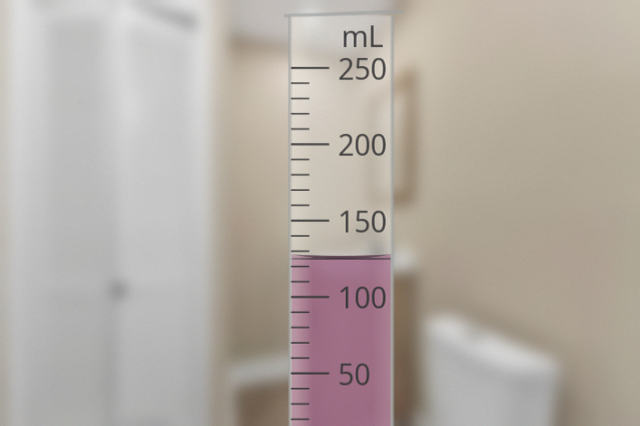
{"value": 125, "unit": "mL"}
